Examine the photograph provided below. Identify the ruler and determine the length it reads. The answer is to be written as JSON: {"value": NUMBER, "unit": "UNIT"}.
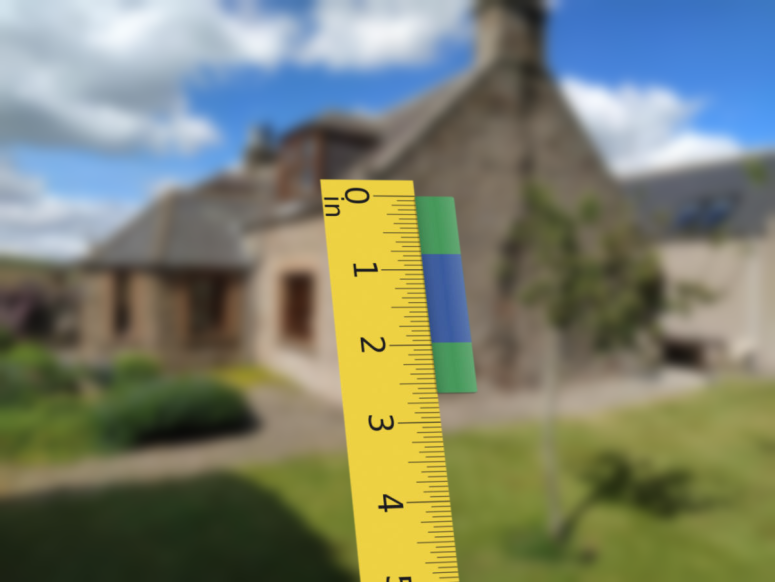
{"value": 2.625, "unit": "in"}
